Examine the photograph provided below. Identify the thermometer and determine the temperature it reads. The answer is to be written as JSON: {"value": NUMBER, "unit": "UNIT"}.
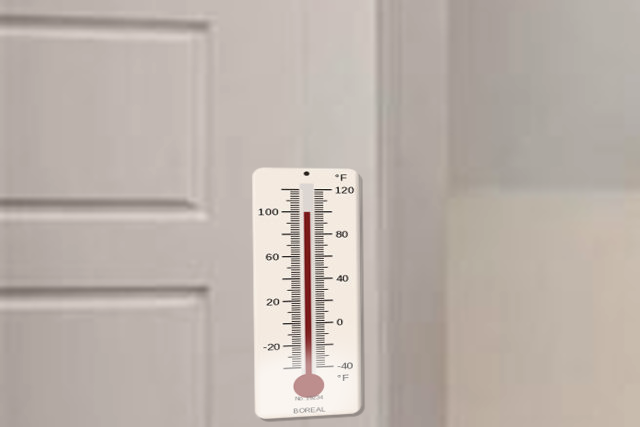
{"value": 100, "unit": "°F"}
